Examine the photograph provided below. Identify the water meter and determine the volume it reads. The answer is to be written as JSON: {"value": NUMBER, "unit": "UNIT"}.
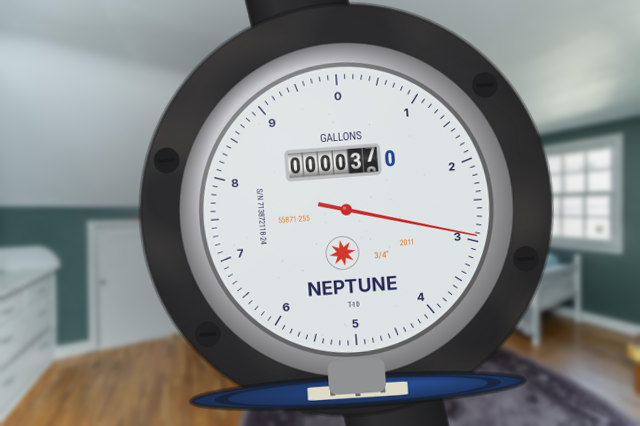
{"value": 372.9, "unit": "gal"}
